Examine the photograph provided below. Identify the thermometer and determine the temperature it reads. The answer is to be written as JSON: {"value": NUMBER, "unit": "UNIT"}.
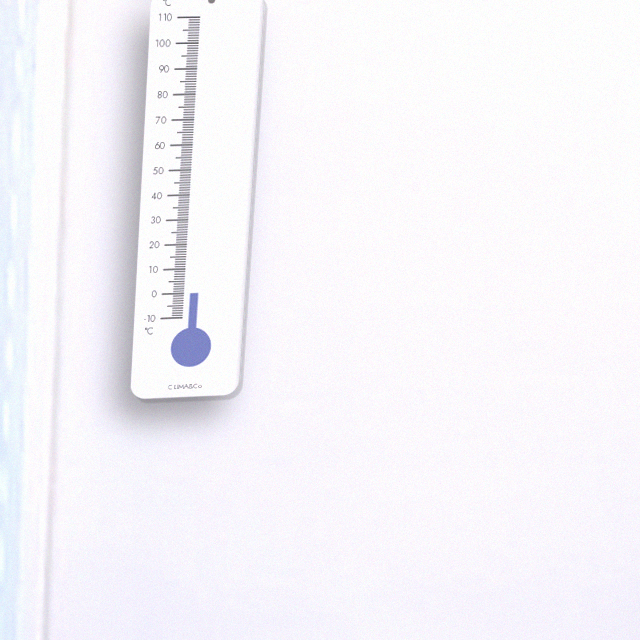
{"value": 0, "unit": "°C"}
